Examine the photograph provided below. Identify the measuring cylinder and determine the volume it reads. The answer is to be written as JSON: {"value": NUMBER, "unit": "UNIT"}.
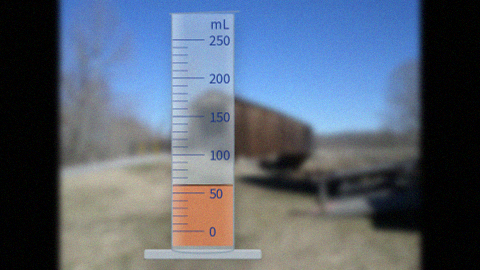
{"value": 60, "unit": "mL"}
